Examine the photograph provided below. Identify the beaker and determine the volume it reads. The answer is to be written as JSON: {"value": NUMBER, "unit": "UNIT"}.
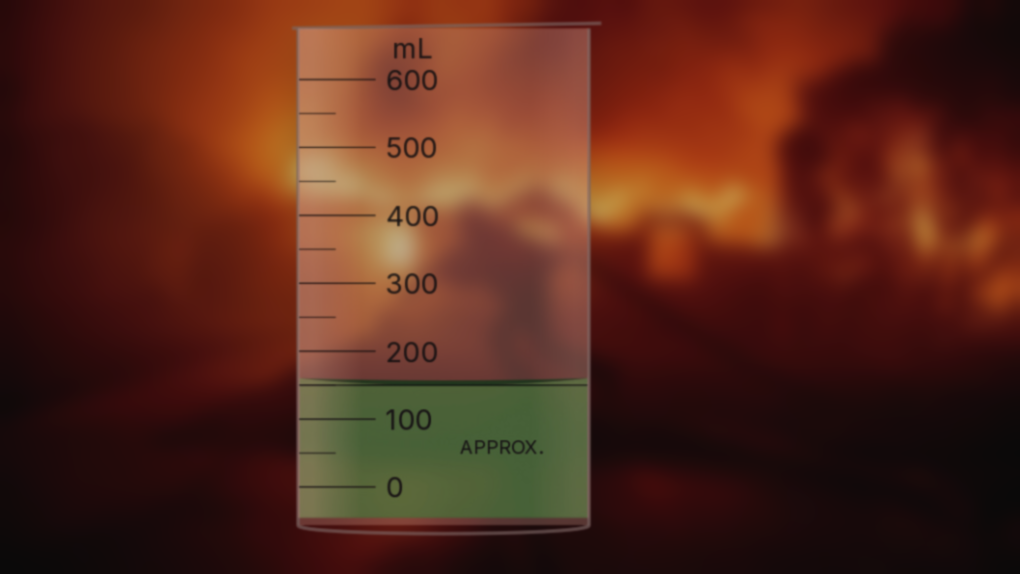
{"value": 150, "unit": "mL"}
